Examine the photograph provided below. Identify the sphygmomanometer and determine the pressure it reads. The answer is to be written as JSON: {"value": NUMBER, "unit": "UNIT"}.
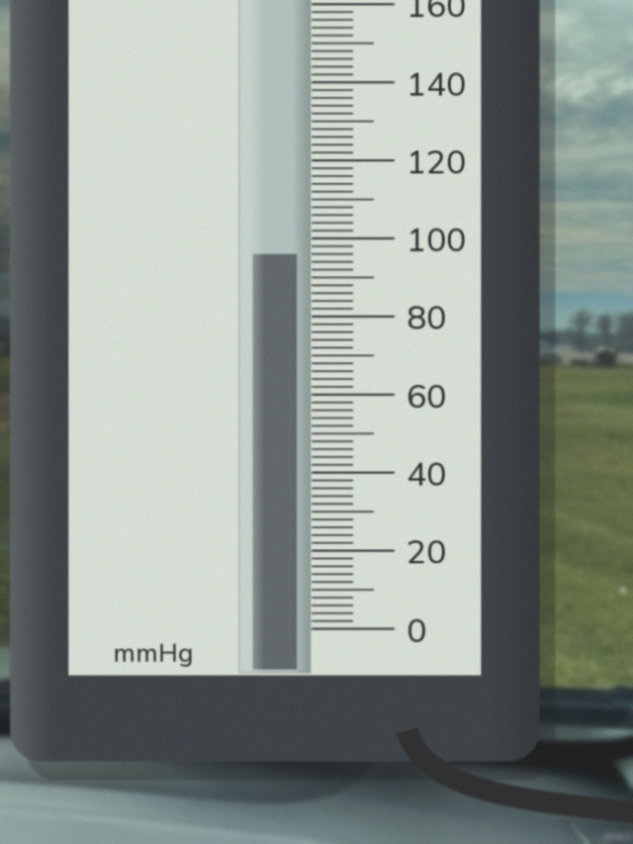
{"value": 96, "unit": "mmHg"}
